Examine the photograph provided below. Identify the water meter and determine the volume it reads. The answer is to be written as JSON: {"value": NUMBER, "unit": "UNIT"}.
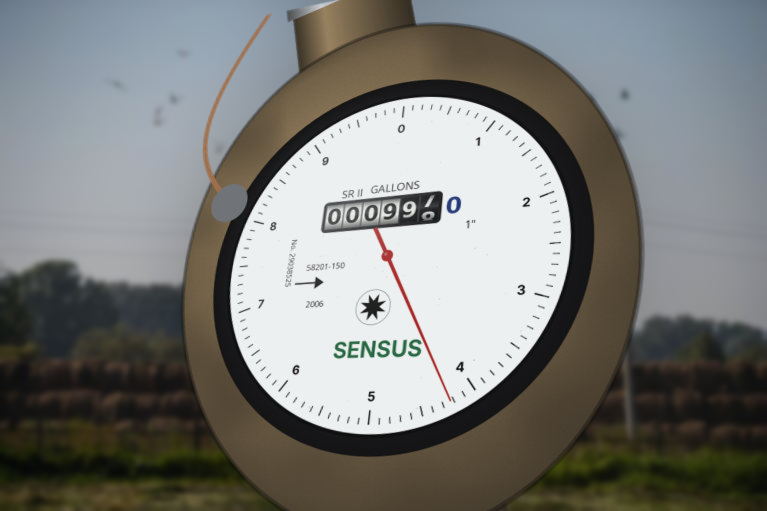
{"value": 9974.2, "unit": "gal"}
